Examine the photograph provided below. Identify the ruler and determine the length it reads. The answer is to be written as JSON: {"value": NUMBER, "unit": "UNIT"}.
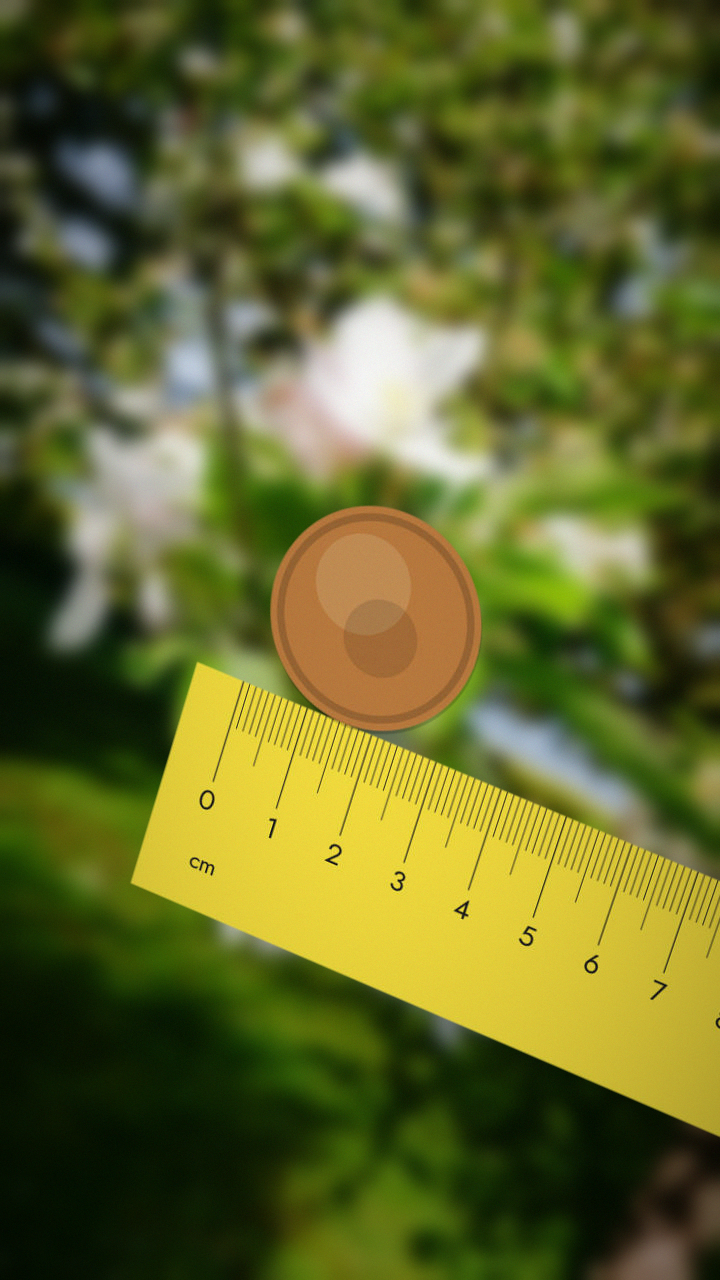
{"value": 3.1, "unit": "cm"}
